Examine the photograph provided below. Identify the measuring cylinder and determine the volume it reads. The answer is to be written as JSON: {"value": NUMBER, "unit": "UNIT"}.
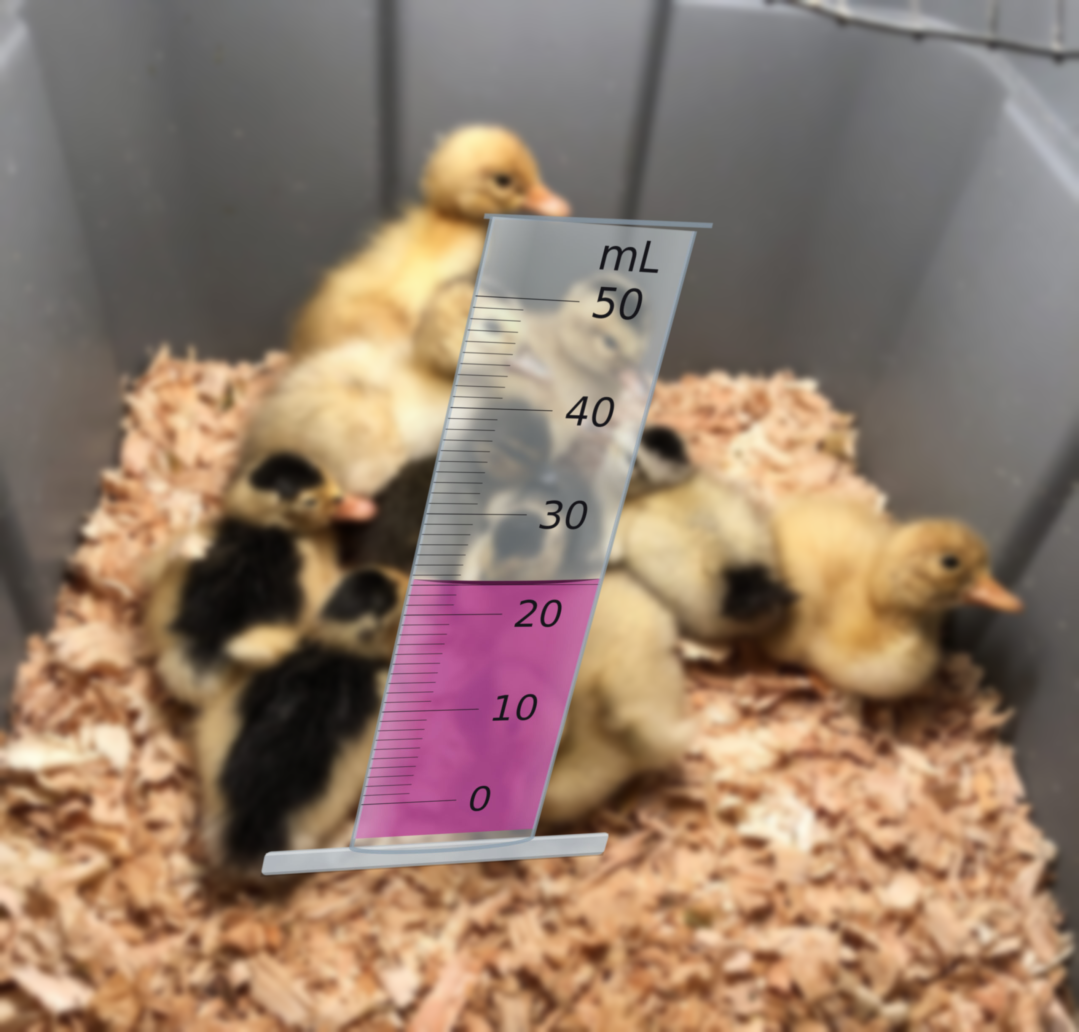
{"value": 23, "unit": "mL"}
